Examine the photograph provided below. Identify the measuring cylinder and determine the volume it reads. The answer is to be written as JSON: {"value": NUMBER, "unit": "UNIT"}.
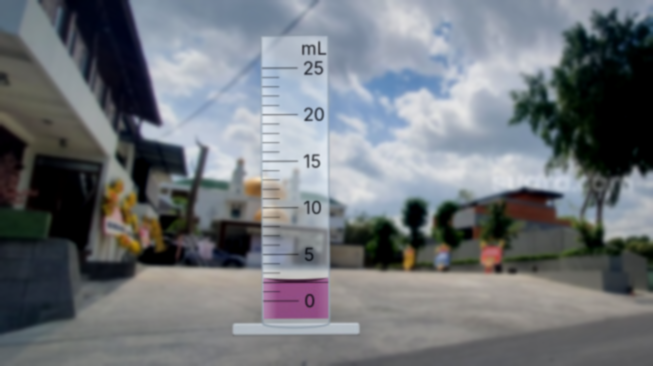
{"value": 2, "unit": "mL"}
